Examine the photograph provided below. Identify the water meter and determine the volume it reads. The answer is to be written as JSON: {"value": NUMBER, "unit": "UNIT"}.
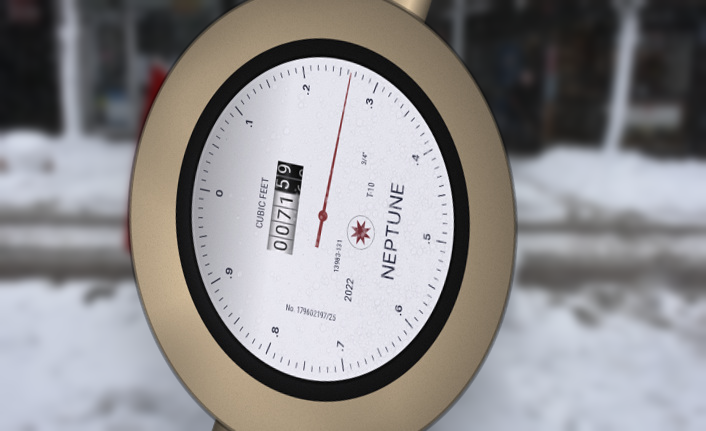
{"value": 7159.26, "unit": "ft³"}
